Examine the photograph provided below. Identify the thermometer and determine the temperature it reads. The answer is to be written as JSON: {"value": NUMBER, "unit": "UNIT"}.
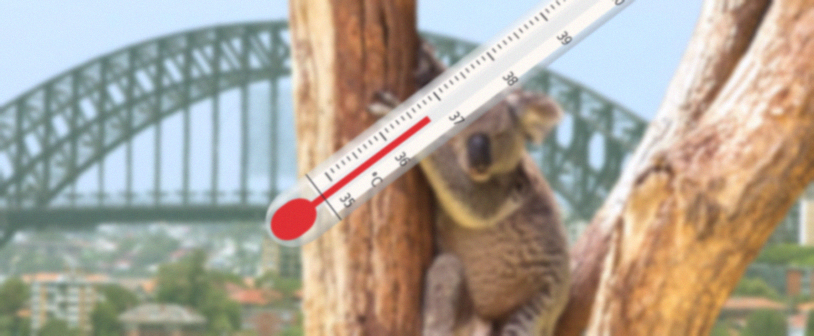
{"value": 36.7, "unit": "°C"}
